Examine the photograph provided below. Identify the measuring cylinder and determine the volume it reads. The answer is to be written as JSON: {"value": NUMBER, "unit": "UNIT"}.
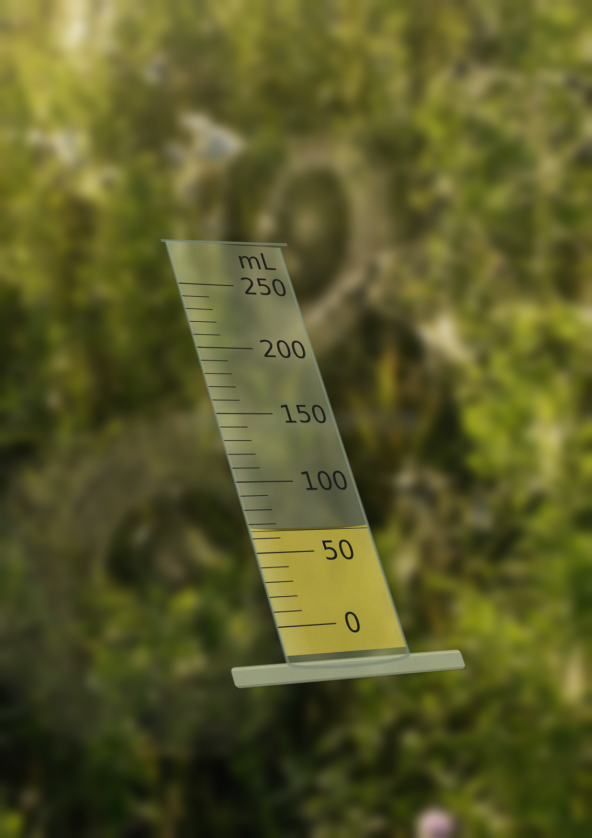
{"value": 65, "unit": "mL"}
